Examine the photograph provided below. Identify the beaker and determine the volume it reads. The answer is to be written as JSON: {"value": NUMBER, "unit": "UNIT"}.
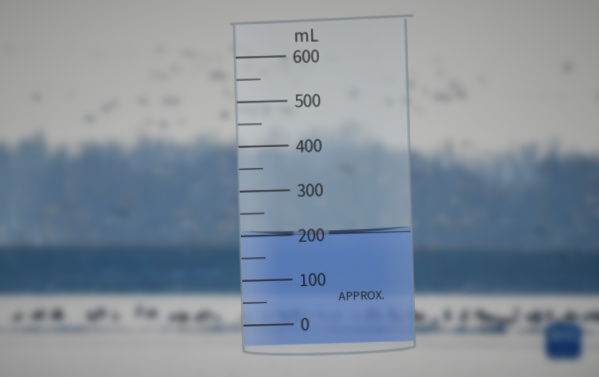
{"value": 200, "unit": "mL"}
